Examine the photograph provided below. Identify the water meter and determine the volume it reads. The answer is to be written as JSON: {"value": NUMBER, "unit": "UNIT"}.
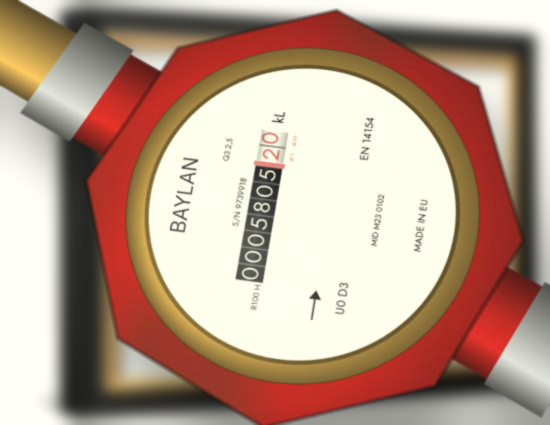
{"value": 5805.20, "unit": "kL"}
